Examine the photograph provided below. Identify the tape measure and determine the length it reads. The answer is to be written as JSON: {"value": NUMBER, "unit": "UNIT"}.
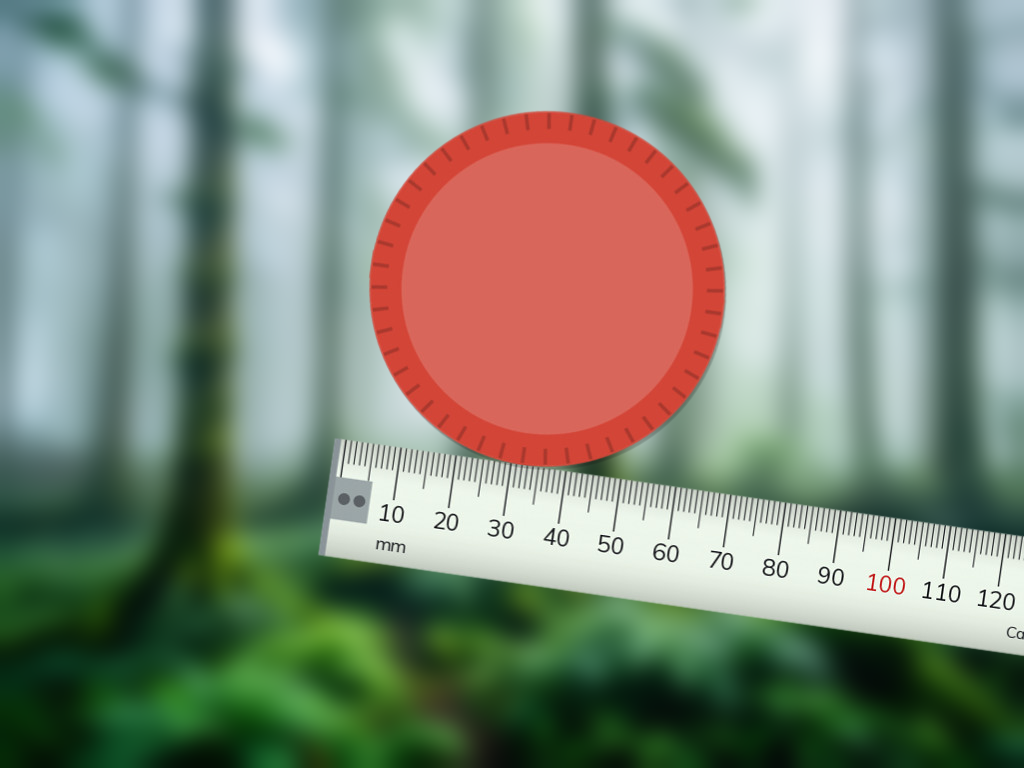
{"value": 64, "unit": "mm"}
